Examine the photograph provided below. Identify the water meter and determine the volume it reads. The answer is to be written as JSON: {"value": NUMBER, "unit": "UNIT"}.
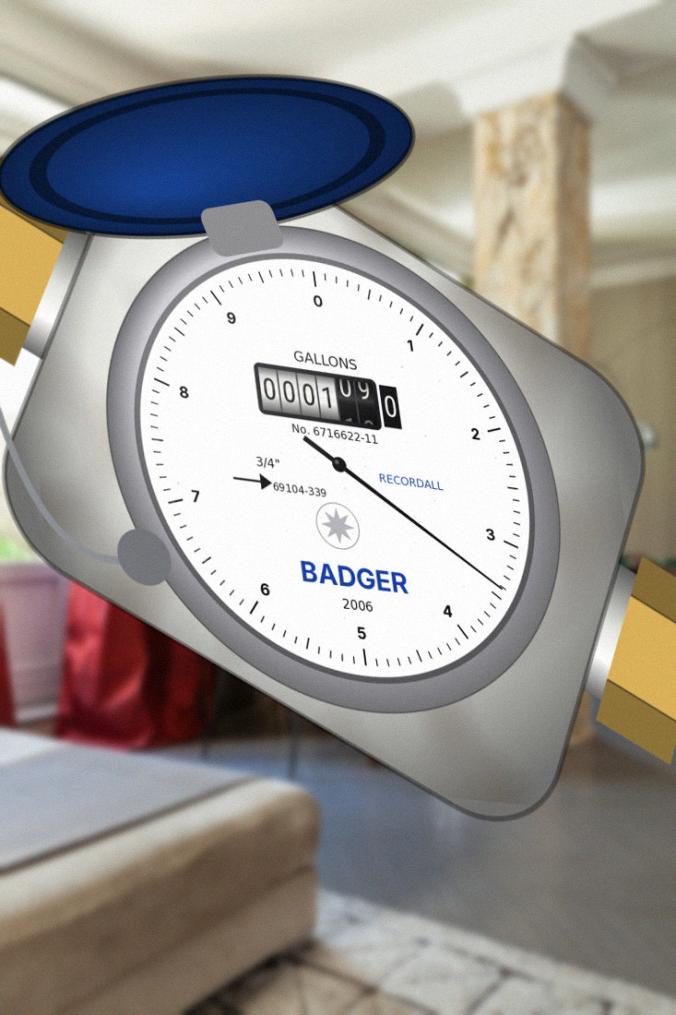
{"value": 1093.4, "unit": "gal"}
